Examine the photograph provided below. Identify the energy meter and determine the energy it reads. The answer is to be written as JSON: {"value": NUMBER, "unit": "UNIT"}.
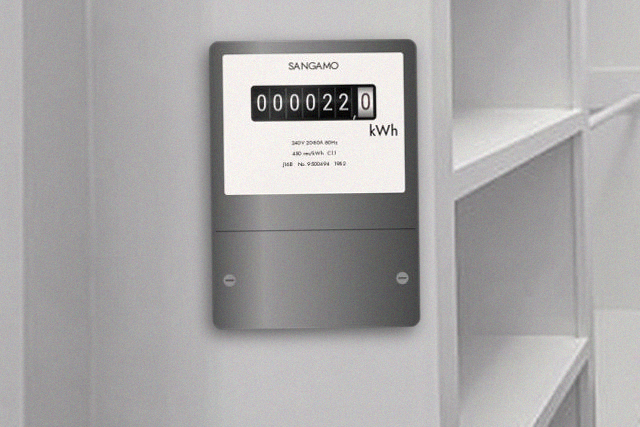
{"value": 22.0, "unit": "kWh"}
